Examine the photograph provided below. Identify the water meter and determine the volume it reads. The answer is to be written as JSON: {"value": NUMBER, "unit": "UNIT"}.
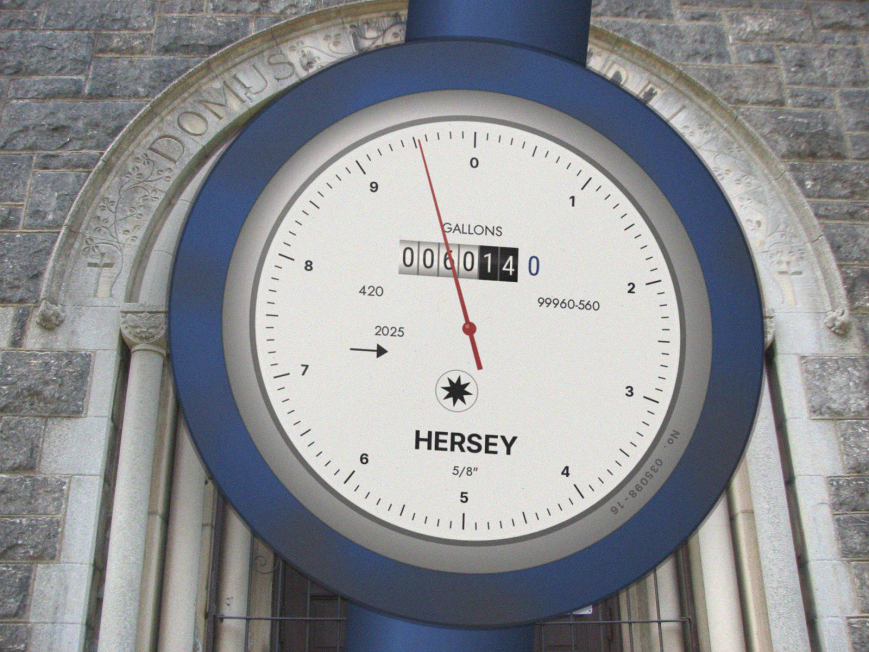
{"value": 60139.5, "unit": "gal"}
